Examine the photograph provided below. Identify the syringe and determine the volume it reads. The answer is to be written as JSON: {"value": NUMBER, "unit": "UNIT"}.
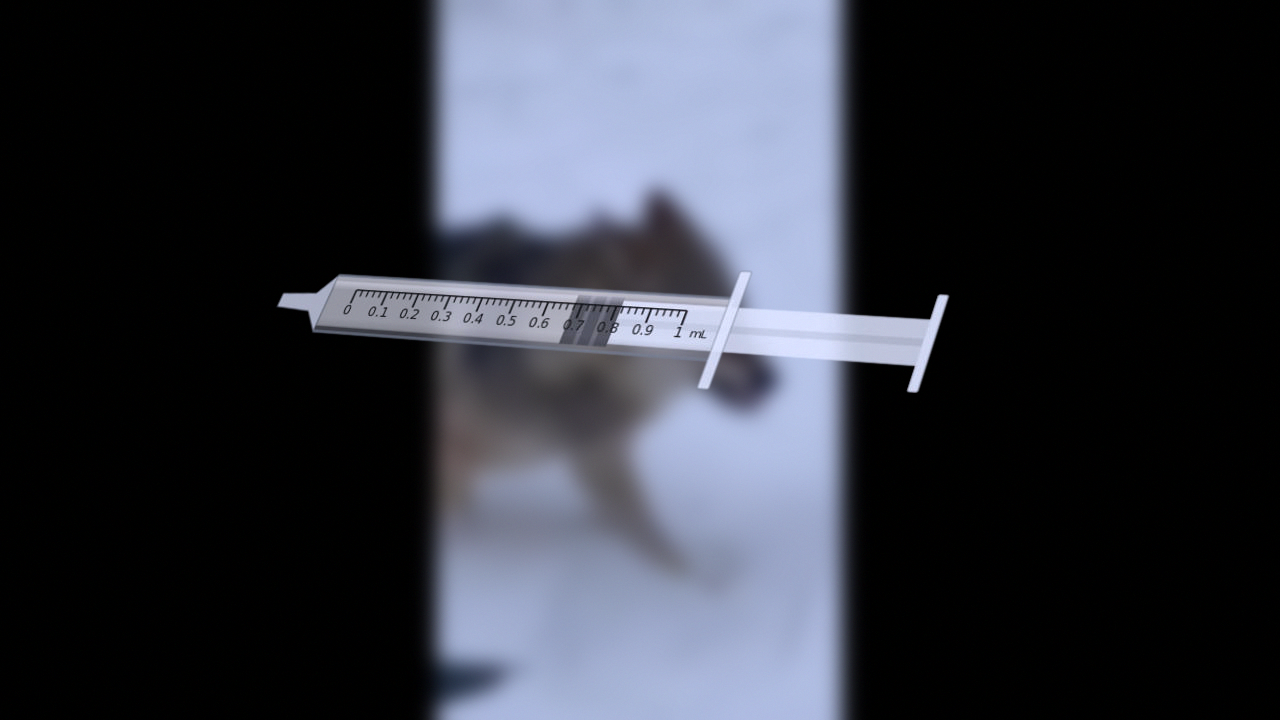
{"value": 0.68, "unit": "mL"}
